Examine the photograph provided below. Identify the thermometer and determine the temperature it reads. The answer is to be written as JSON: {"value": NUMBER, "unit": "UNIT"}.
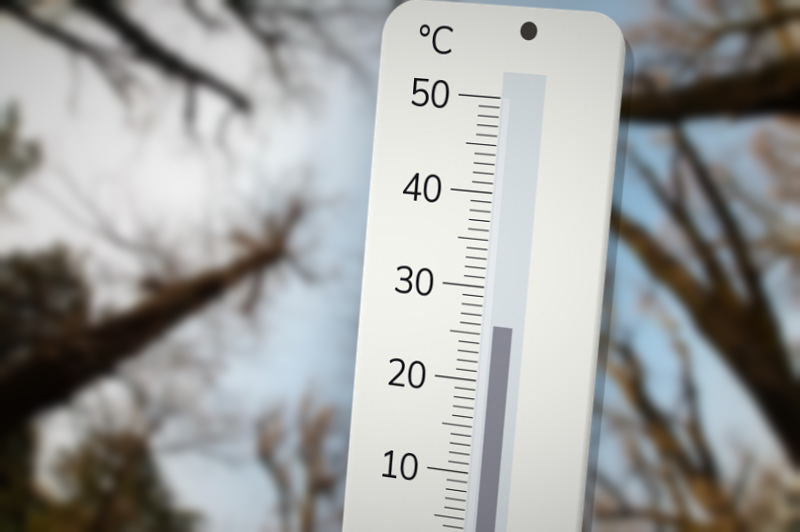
{"value": 26, "unit": "°C"}
